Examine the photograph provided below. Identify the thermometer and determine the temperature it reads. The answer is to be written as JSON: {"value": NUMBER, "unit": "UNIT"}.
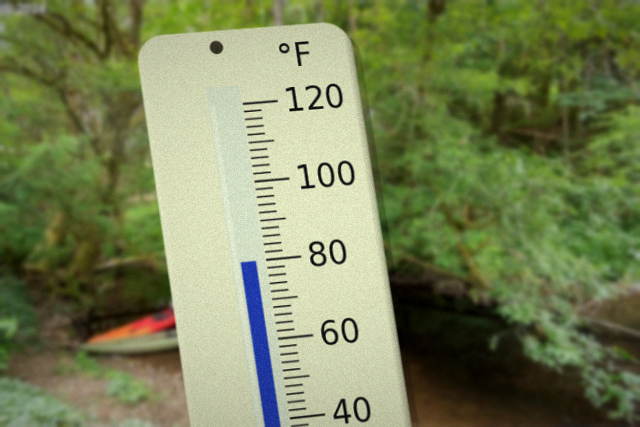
{"value": 80, "unit": "°F"}
